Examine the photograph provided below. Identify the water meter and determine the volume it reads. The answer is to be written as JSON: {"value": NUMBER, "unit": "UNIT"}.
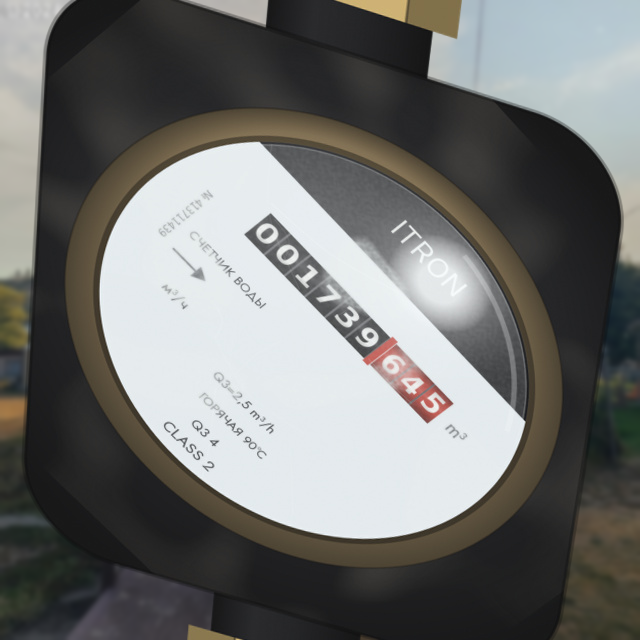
{"value": 1739.645, "unit": "m³"}
